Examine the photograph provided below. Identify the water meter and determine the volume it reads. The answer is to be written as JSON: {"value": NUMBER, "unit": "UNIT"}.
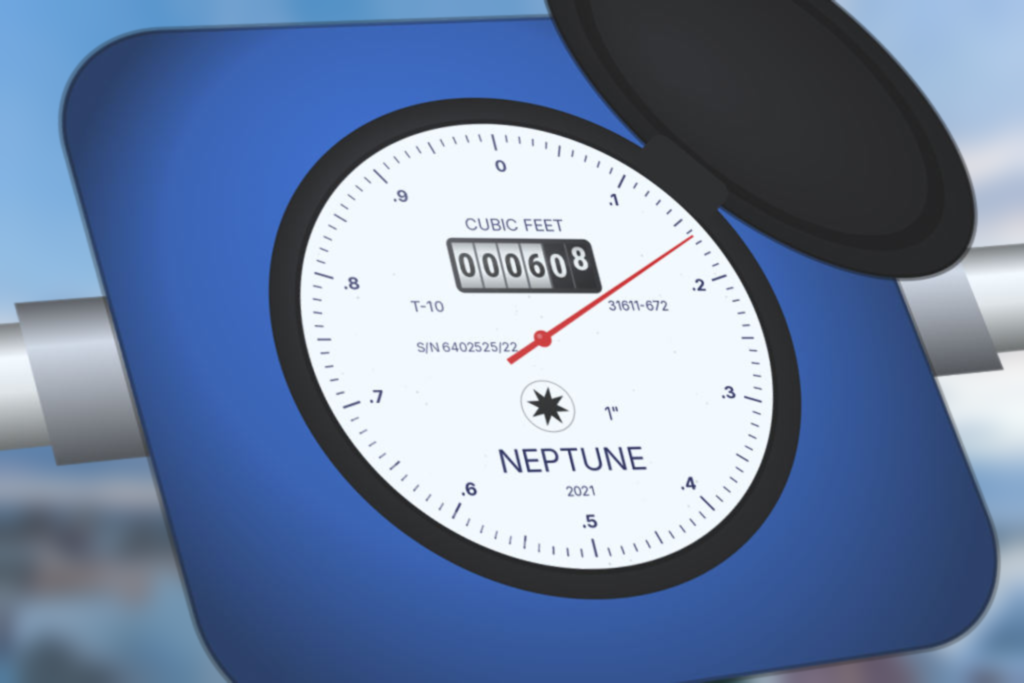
{"value": 608.16, "unit": "ft³"}
